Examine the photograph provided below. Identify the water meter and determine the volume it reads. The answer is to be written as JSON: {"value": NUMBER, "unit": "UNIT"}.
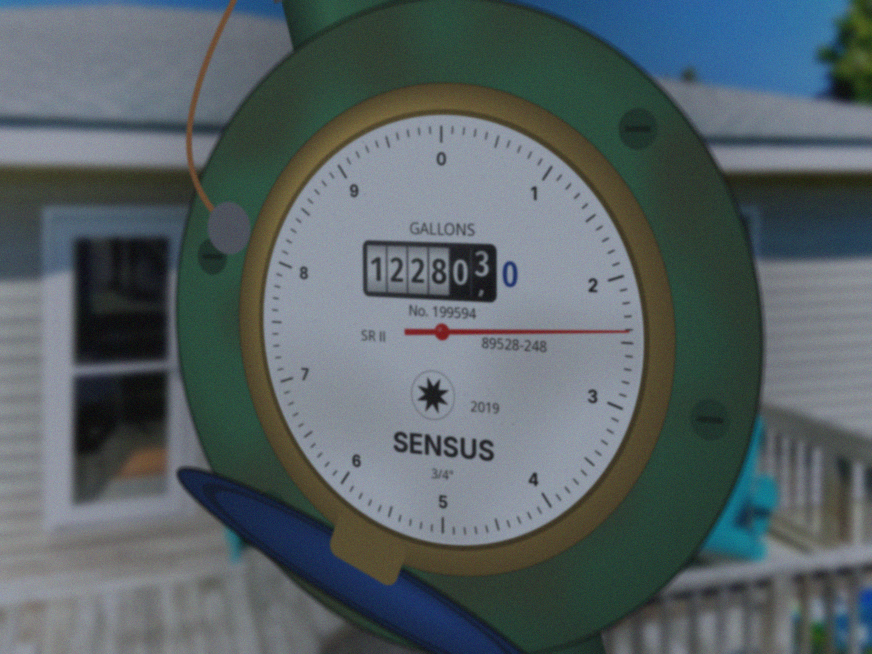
{"value": 1228032.4, "unit": "gal"}
